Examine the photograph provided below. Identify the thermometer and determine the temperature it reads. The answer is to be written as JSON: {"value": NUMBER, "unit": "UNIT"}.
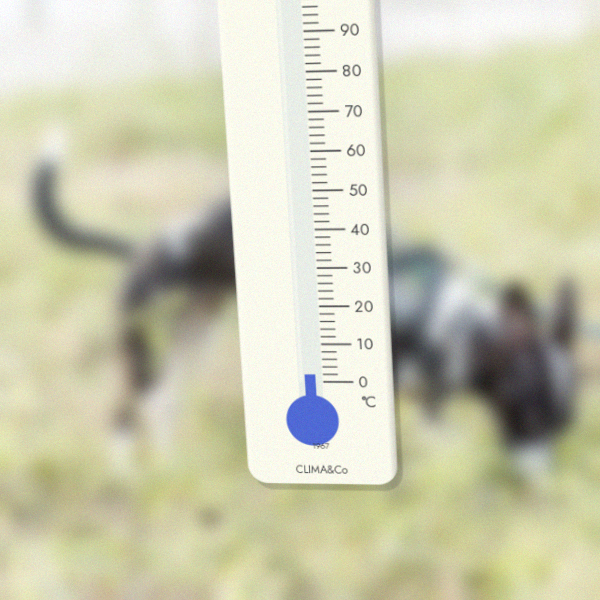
{"value": 2, "unit": "°C"}
